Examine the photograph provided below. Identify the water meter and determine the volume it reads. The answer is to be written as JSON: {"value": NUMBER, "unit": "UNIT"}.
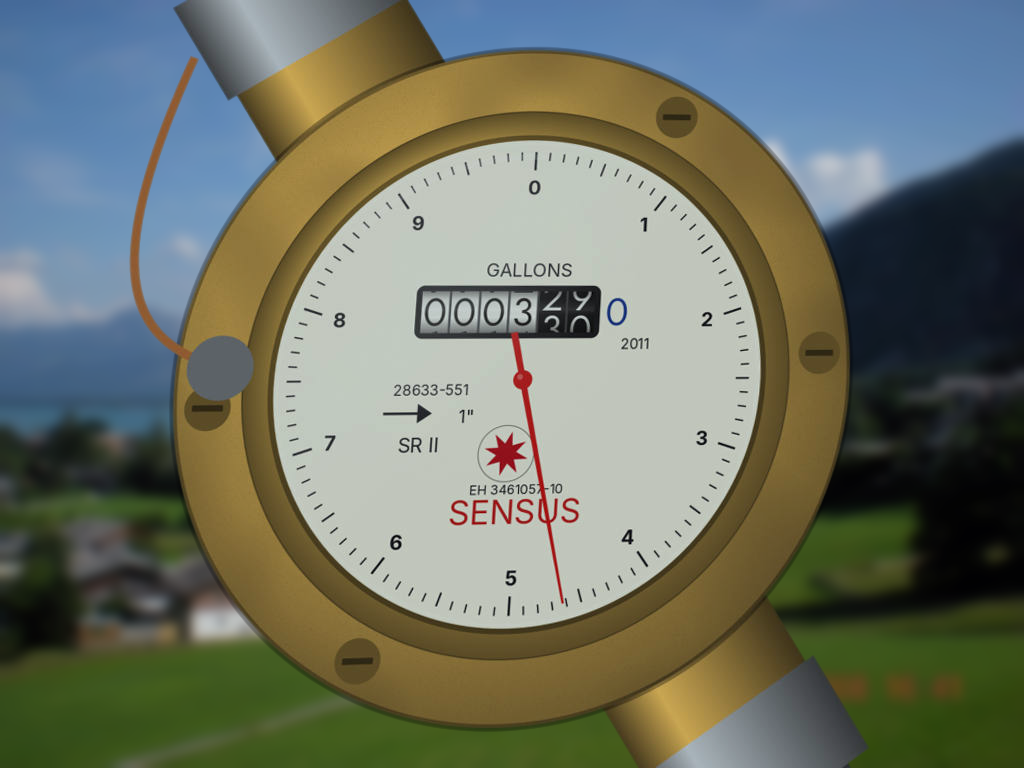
{"value": 3294.6, "unit": "gal"}
